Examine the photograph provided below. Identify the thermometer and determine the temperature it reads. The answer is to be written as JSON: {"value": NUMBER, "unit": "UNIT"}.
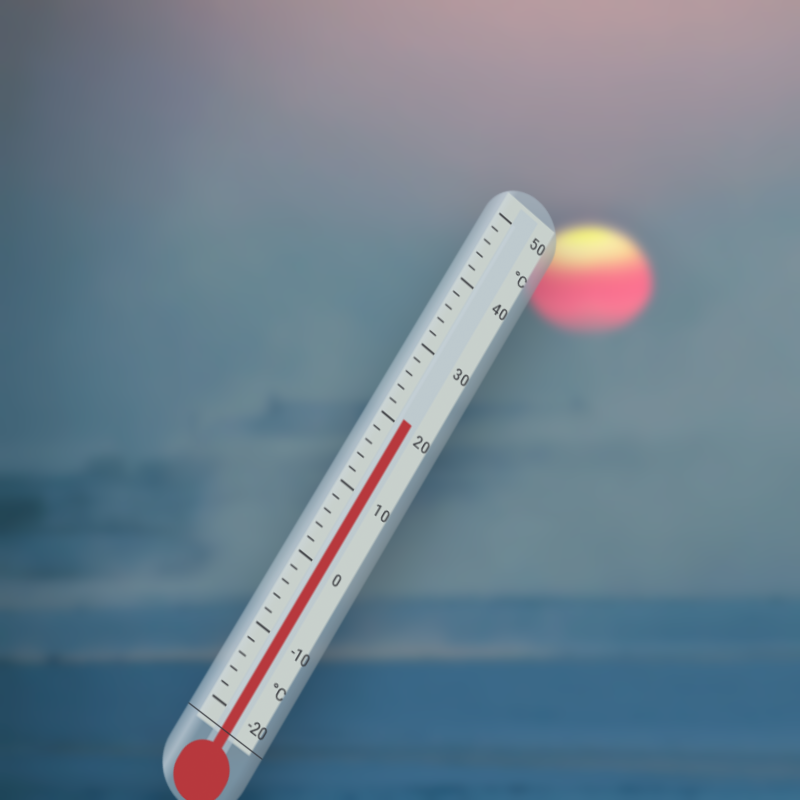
{"value": 21, "unit": "°C"}
